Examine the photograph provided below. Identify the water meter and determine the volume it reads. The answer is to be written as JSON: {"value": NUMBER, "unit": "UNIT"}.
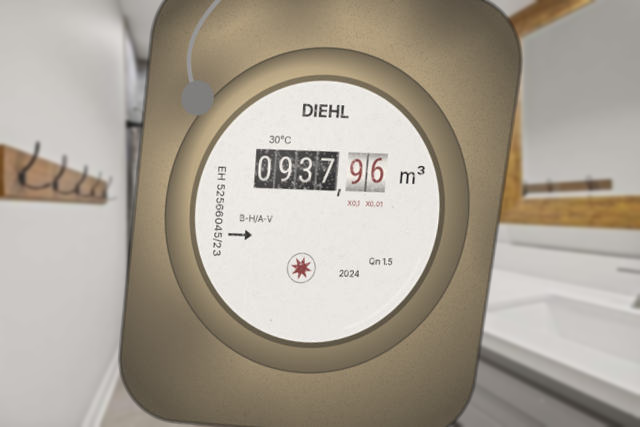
{"value": 937.96, "unit": "m³"}
